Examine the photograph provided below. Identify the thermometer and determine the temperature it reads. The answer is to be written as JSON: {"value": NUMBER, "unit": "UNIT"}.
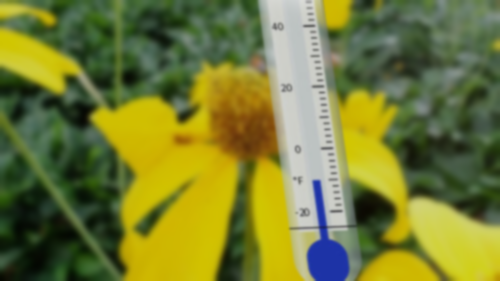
{"value": -10, "unit": "°F"}
